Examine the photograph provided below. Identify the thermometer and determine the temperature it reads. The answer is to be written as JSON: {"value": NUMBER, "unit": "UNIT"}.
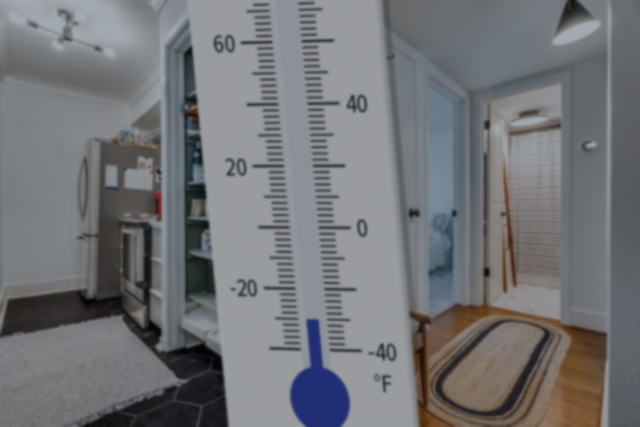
{"value": -30, "unit": "°F"}
